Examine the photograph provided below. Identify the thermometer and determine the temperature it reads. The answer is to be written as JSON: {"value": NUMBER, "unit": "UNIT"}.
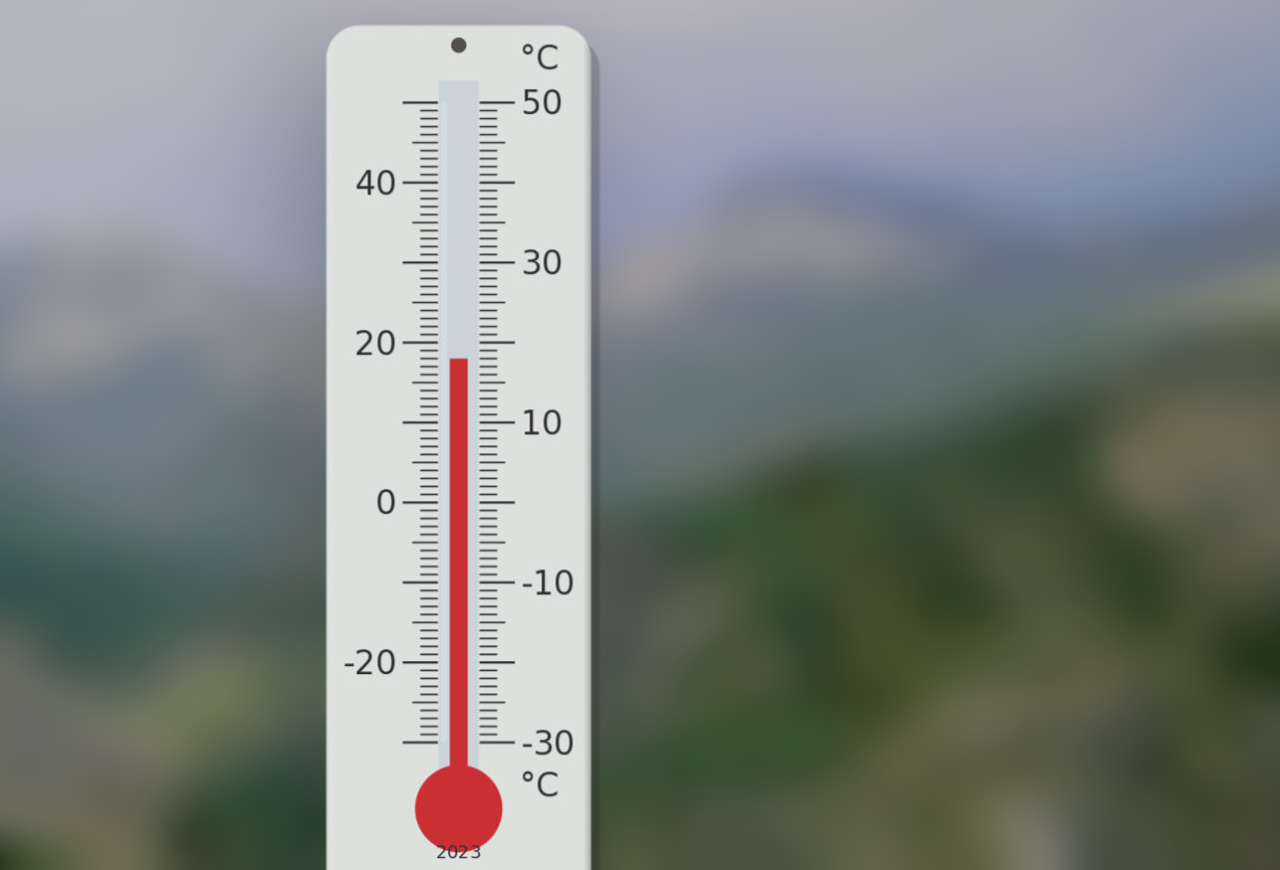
{"value": 18, "unit": "°C"}
